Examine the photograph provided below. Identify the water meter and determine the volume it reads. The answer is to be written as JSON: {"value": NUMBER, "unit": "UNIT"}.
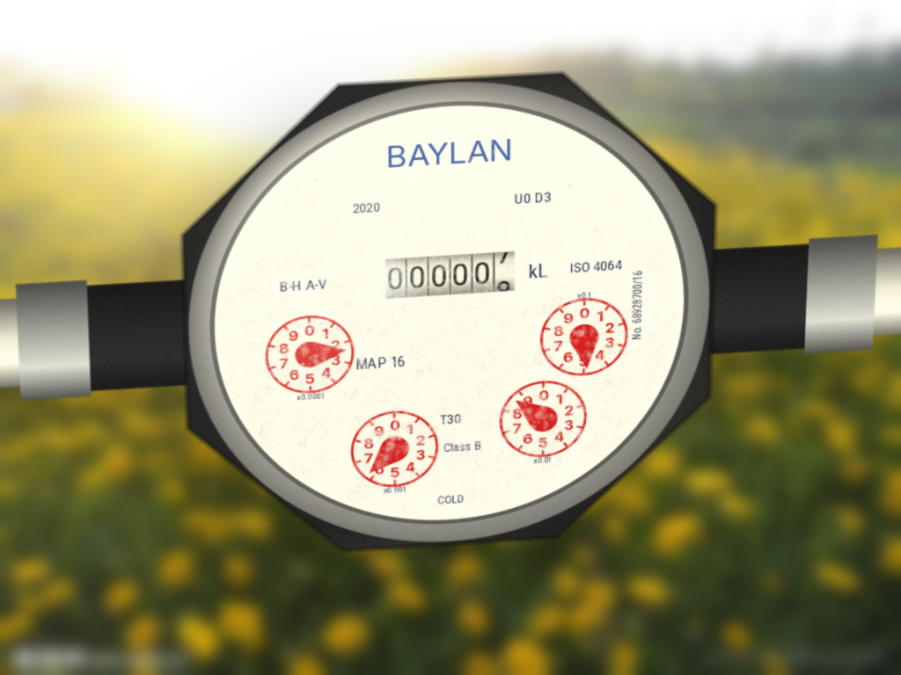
{"value": 7.4862, "unit": "kL"}
